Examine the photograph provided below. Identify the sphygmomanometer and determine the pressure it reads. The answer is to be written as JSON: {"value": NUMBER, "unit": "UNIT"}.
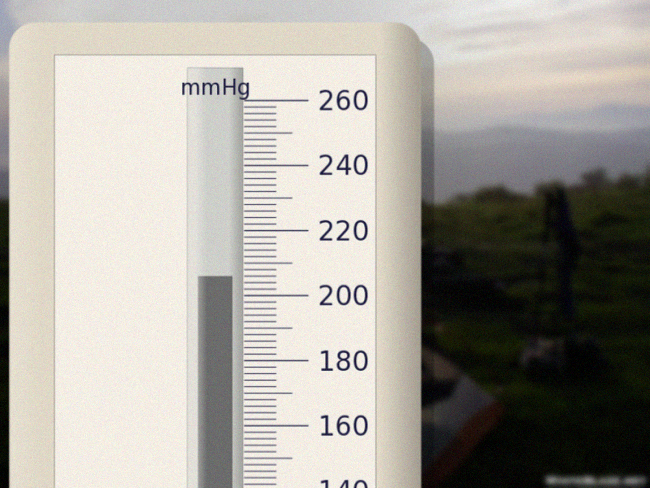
{"value": 206, "unit": "mmHg"}
